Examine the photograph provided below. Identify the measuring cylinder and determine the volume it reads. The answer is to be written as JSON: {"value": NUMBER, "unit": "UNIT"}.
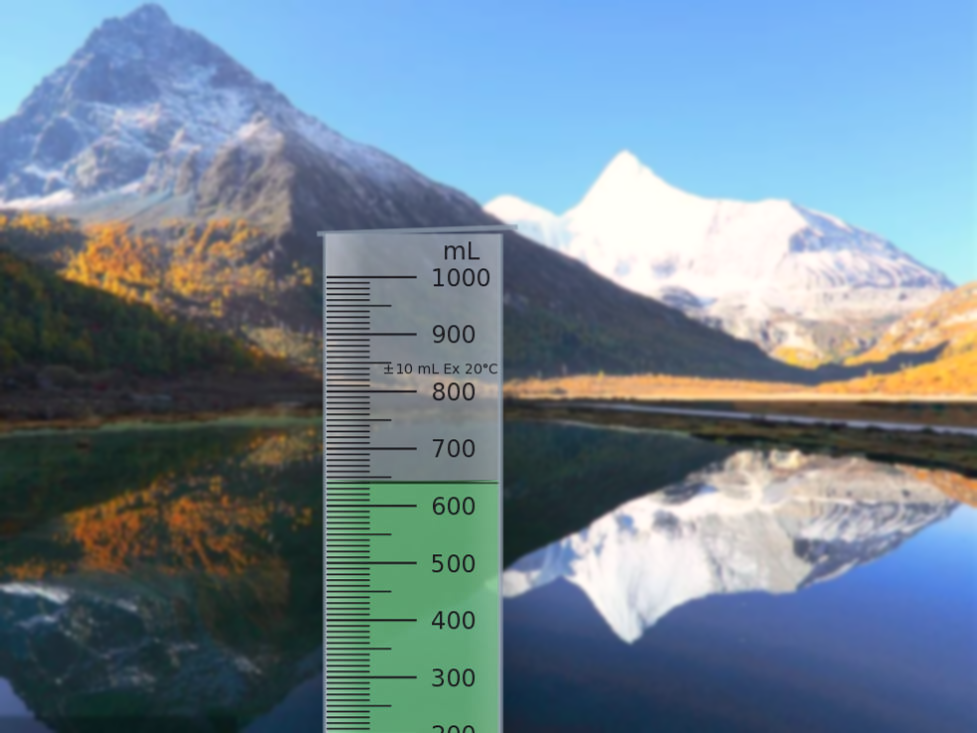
{"value": 640, "unit": "mL"}
